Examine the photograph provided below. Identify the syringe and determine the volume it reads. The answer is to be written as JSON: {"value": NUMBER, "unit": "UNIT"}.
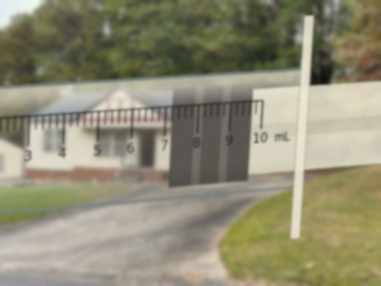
{"value": 7.2, "unit": "mL"}
